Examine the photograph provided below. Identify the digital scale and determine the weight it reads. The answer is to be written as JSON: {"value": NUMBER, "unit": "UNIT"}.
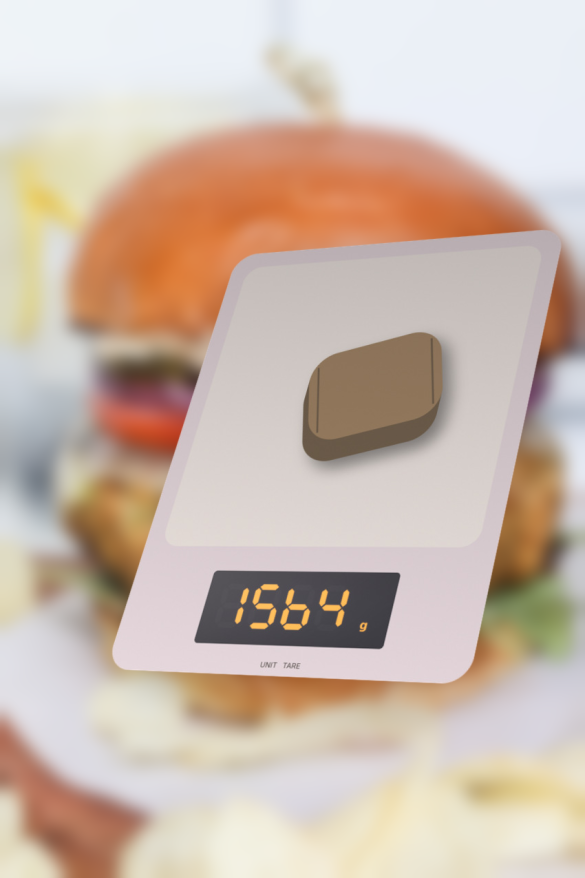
{"value": 1564, "unit": "g"}
